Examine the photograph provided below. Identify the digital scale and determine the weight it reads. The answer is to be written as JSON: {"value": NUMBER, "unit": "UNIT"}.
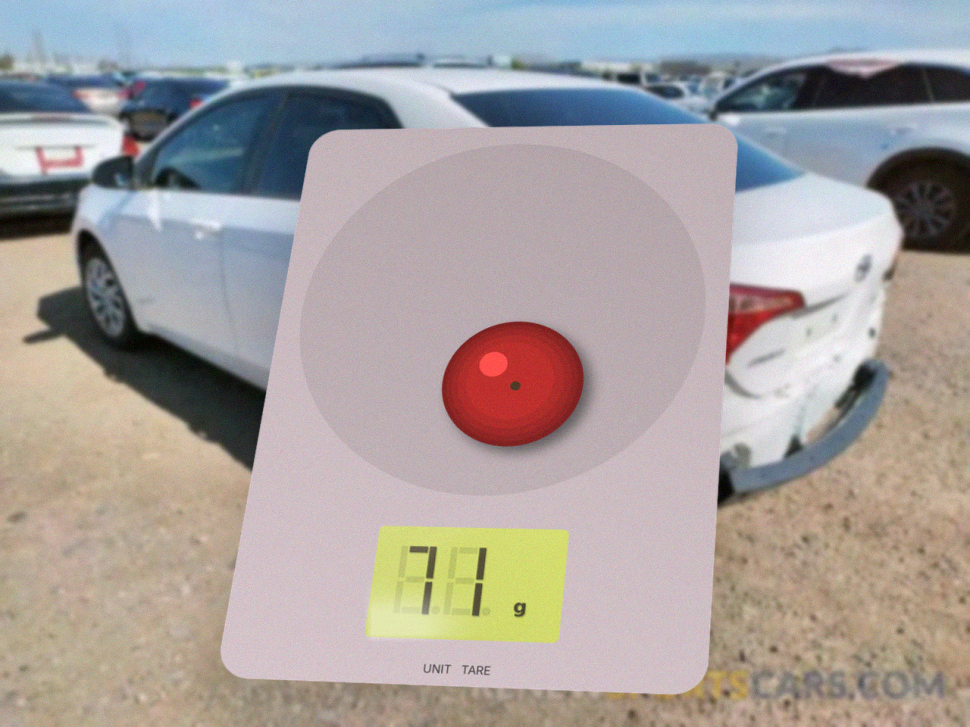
{"value": 71, "unit": "g"}
